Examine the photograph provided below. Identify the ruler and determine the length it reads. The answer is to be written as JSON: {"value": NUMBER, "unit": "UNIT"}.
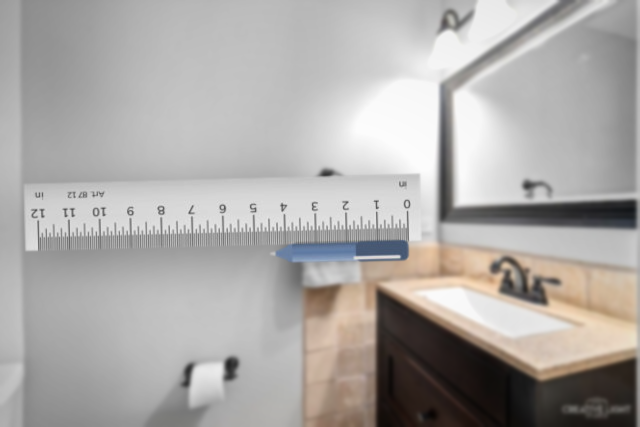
{"value": 4.5, "unit": "in"}
